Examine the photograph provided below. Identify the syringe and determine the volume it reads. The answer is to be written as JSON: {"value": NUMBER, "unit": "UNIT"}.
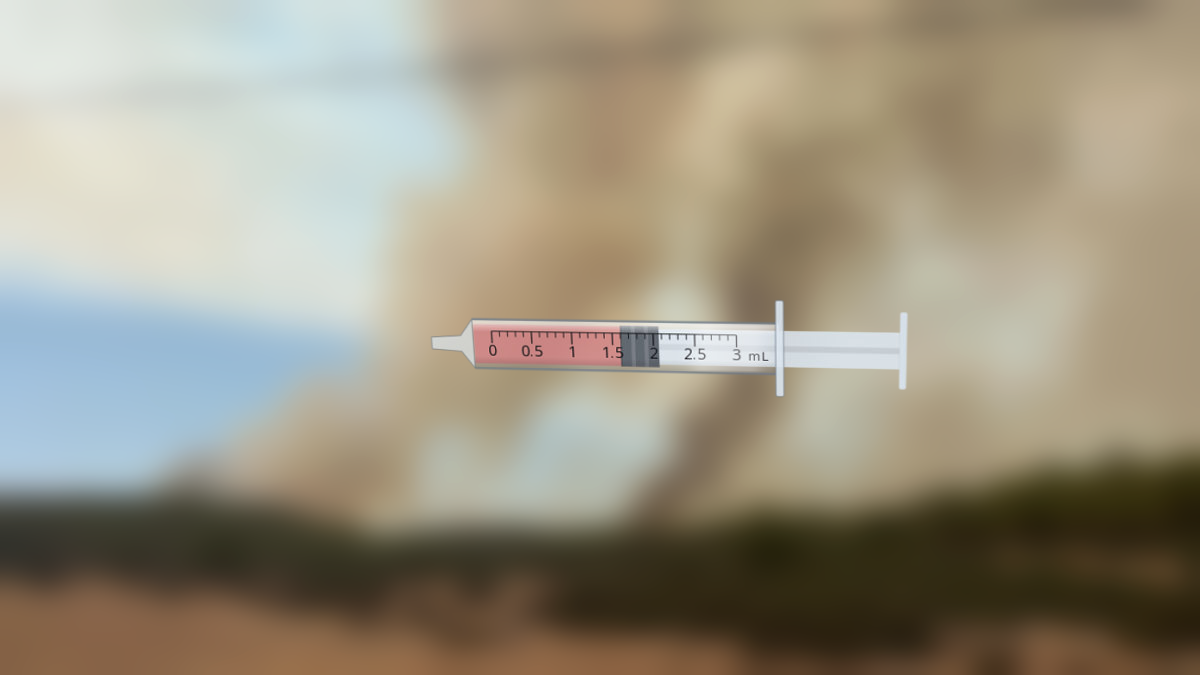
{"value": 1.6, "unit": "mL"}
